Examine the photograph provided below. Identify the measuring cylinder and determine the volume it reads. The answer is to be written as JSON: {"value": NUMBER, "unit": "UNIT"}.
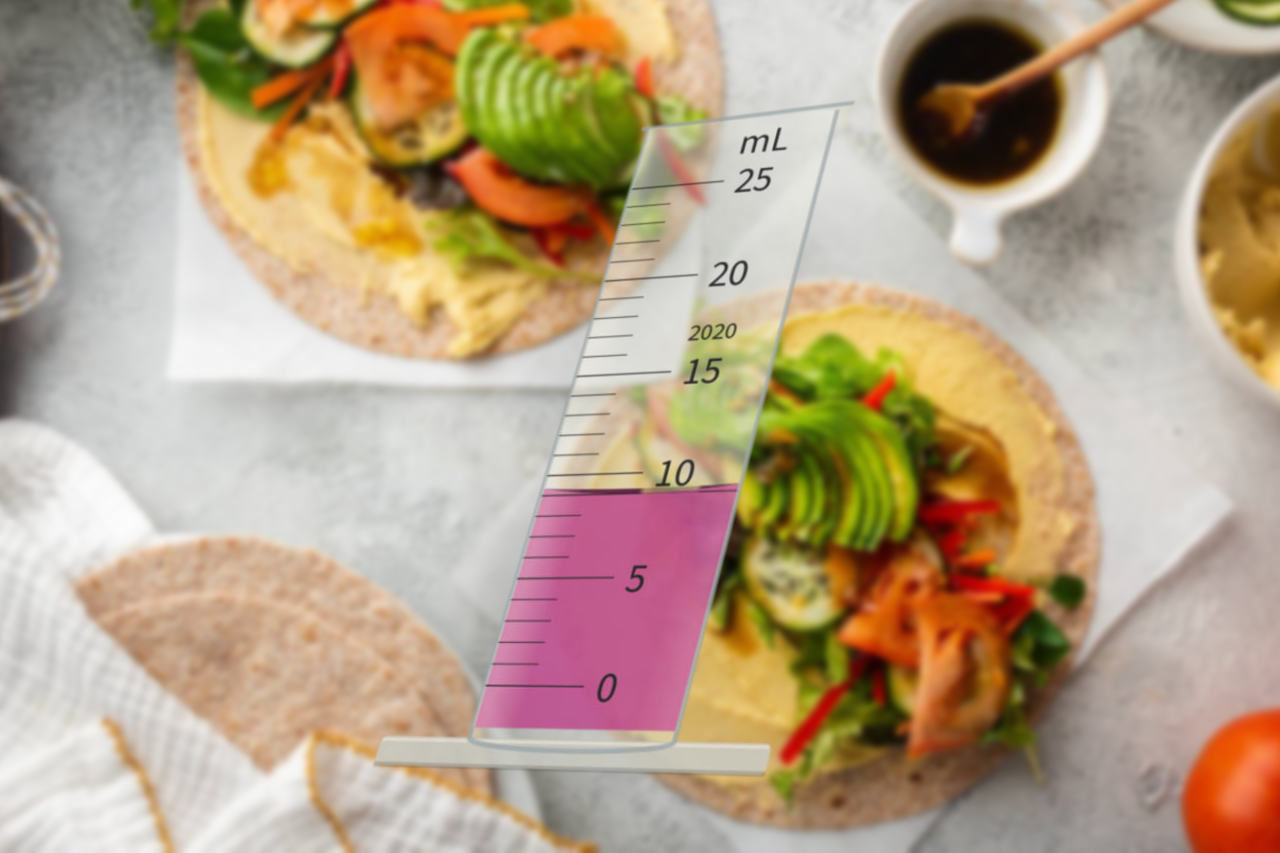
{"value": 9, "unit": "mL"}
